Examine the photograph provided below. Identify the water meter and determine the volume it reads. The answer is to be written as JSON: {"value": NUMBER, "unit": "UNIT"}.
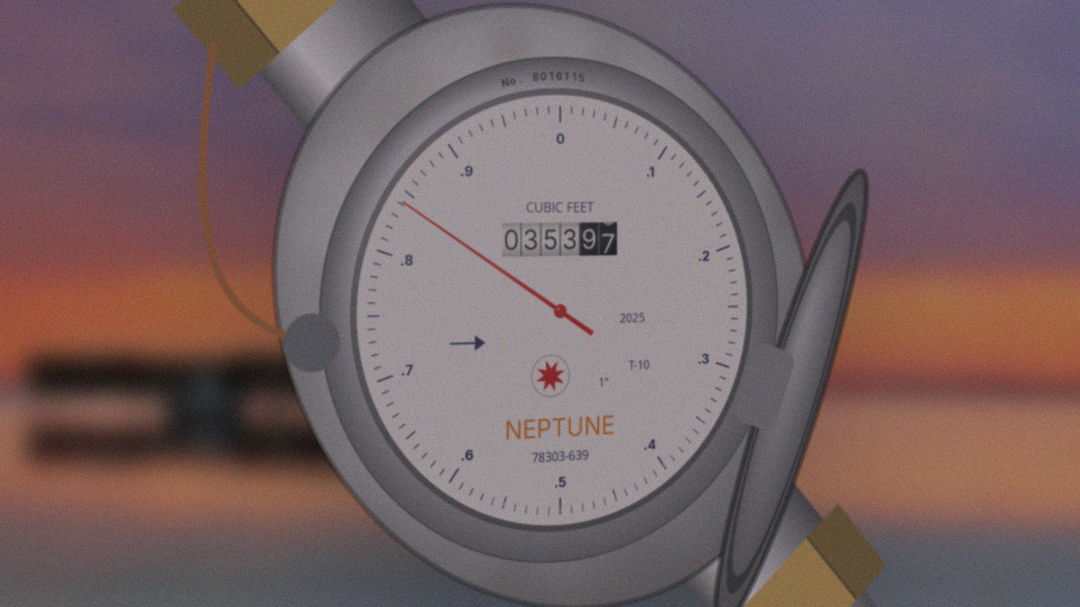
{"value": 35396.84, "unit": "ft³"}
